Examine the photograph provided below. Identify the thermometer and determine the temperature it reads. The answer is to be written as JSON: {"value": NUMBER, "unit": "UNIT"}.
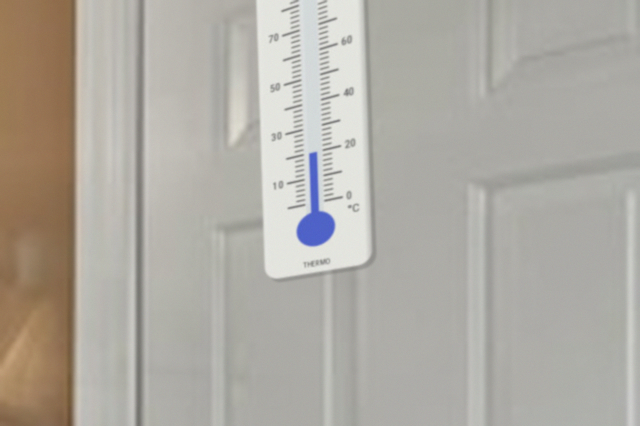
{"value": 20, "unit": "°C"}
